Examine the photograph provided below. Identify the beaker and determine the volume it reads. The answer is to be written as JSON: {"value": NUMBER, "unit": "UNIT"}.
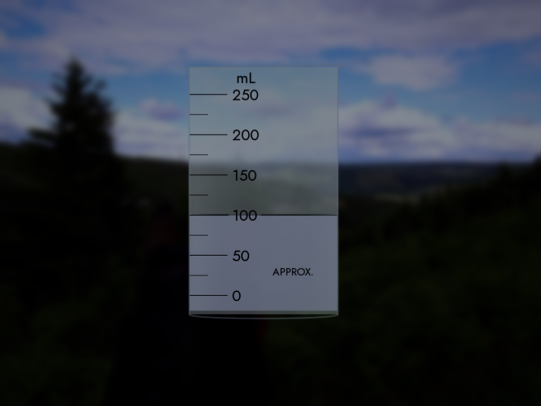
{"value": 100, "unit": "mL"}
